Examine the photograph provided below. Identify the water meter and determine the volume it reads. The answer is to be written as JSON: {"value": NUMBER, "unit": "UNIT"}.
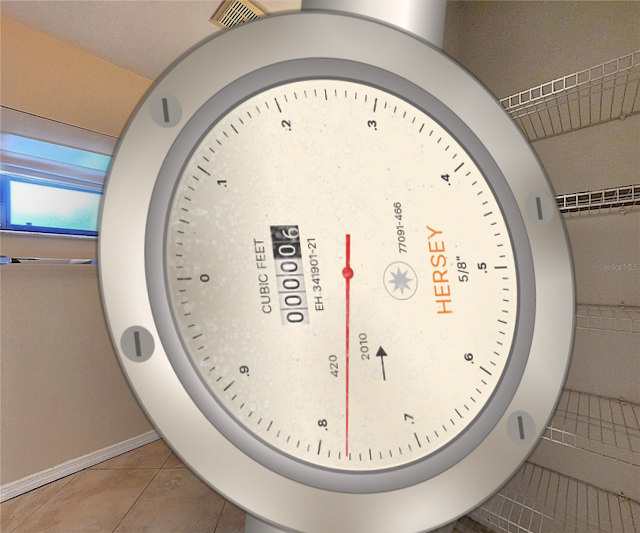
{"value": 5.77, "unit": "ft³"}
